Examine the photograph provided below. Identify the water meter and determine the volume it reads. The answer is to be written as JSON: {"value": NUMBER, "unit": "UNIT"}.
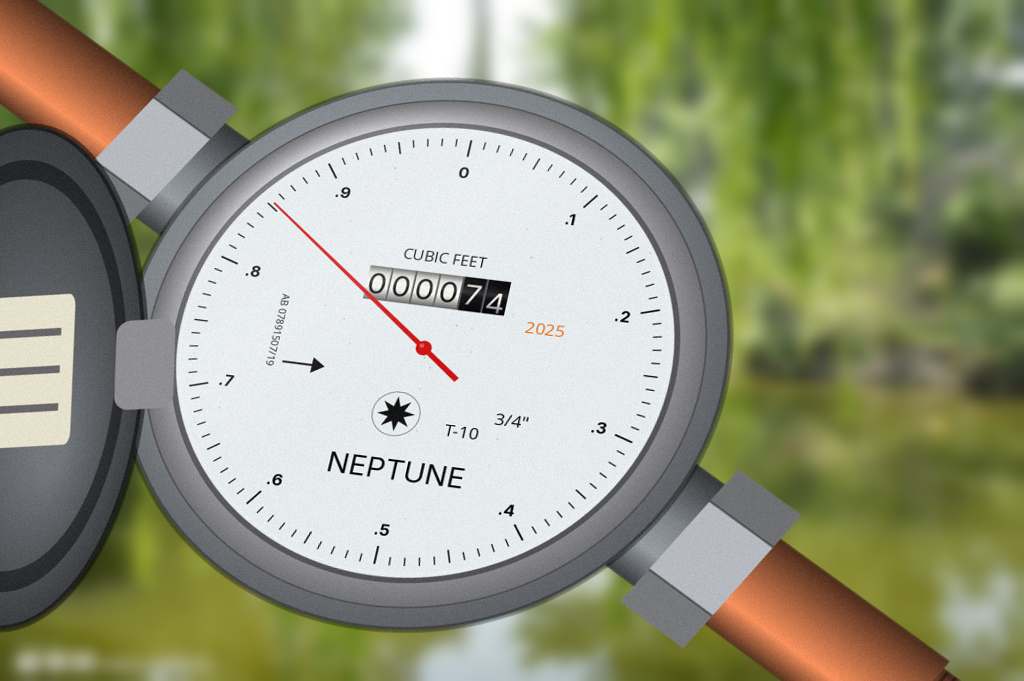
{"value": 73.85, "unit": "ft³"}
